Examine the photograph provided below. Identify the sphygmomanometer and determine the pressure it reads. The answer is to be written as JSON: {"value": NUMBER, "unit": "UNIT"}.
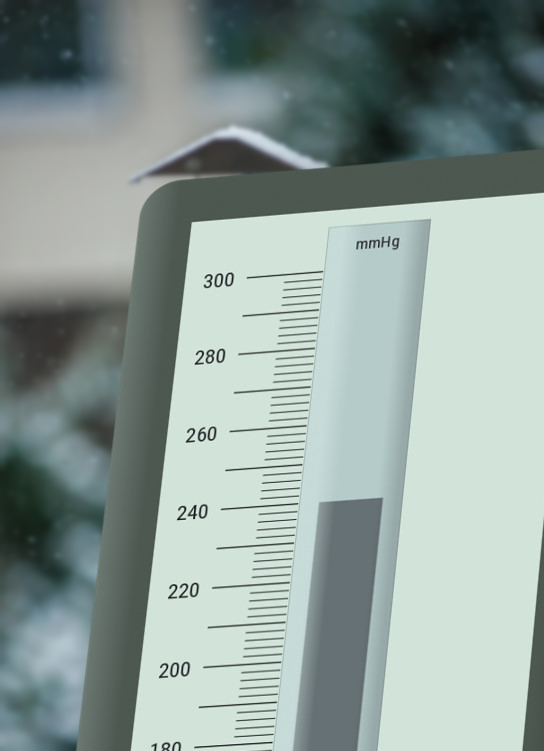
{"value": 240, "unit": "mmHg"}
